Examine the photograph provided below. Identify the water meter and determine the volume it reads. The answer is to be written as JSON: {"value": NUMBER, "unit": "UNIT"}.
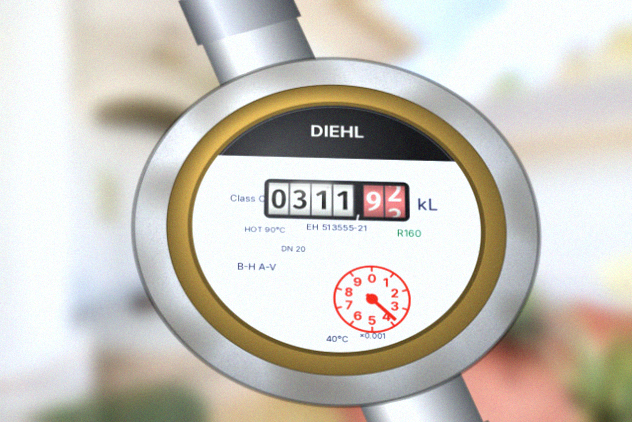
{"value": 311.923, "unit": "kL"}
